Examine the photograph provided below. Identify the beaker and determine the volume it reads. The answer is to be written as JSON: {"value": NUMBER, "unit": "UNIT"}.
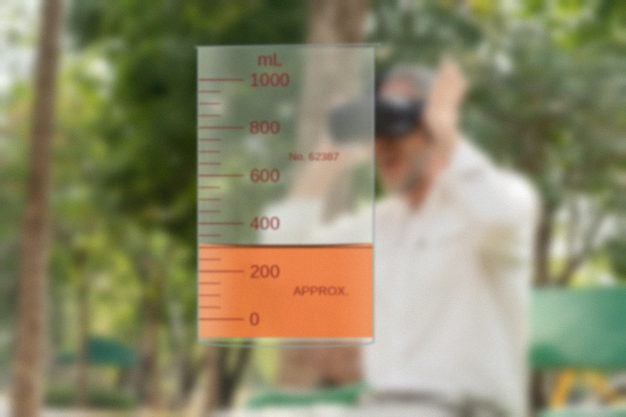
{"value": 300, "unit": "mL"}
